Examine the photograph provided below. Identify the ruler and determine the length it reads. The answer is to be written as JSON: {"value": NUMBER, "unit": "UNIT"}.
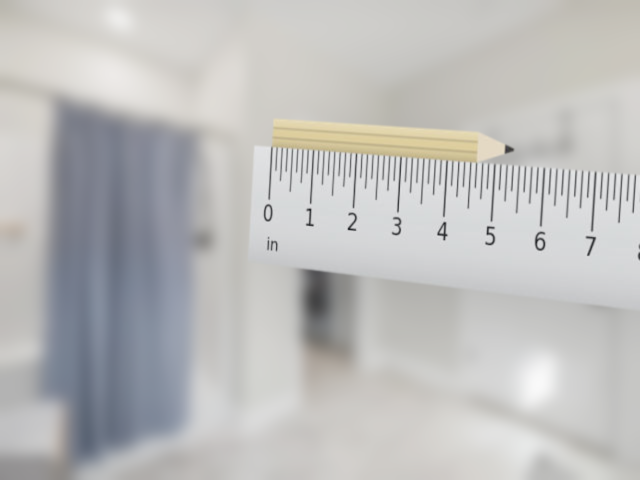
{"value": 5.375, "unit": "in"}
